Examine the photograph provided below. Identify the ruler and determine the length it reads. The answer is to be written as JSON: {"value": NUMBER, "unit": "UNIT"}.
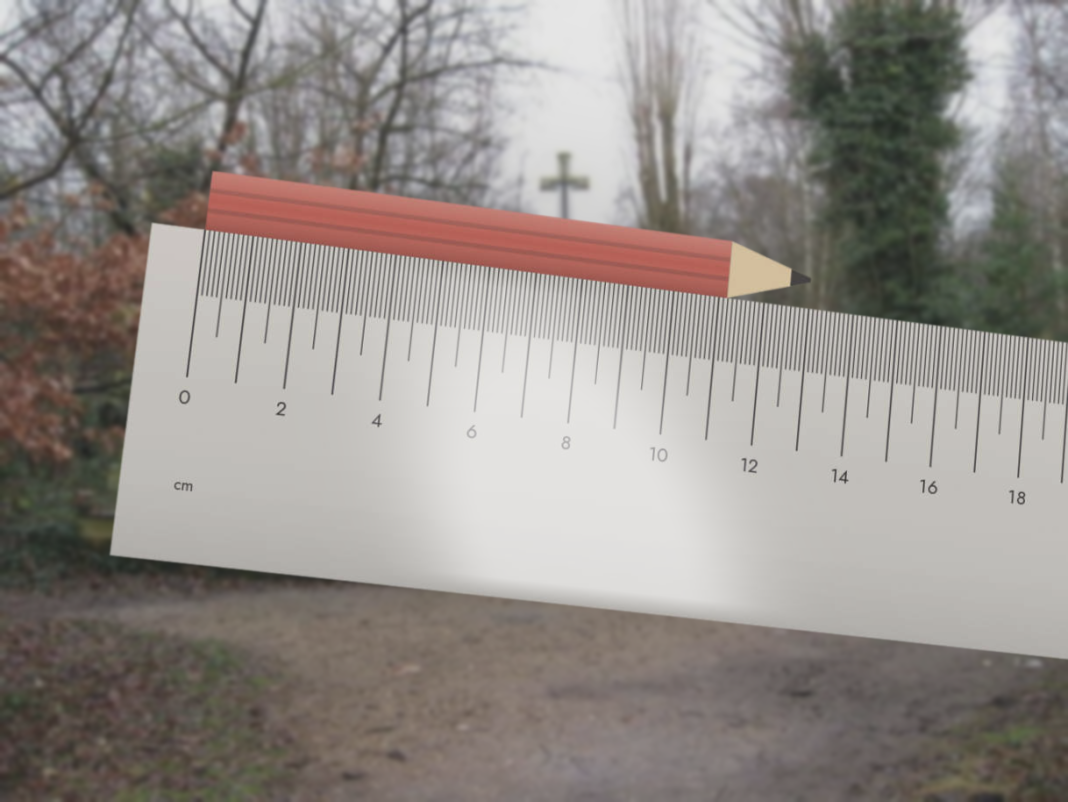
{"value": 13, "unit": "cm"}
